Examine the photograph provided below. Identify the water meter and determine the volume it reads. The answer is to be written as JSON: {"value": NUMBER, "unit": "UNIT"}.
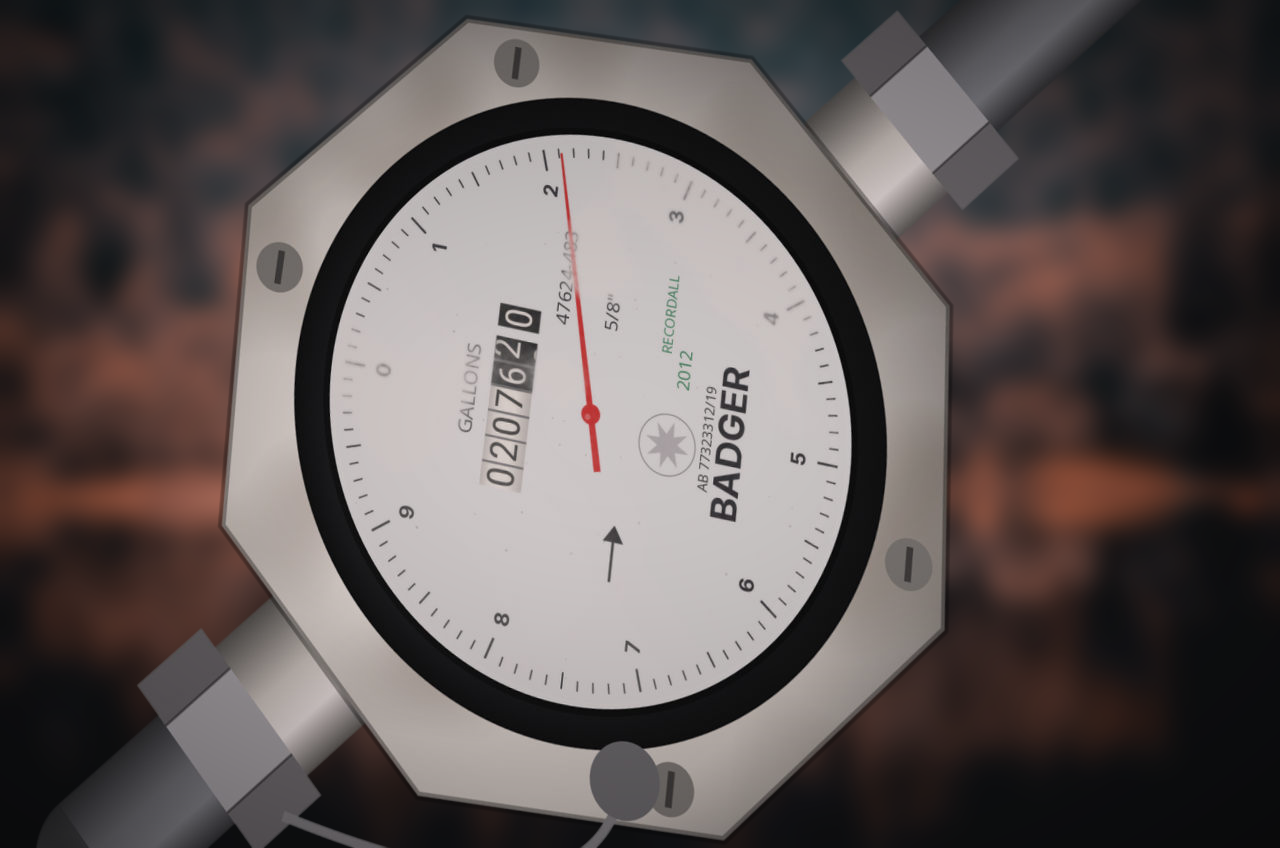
{"value": 207622.1, "unit": "gal"}
